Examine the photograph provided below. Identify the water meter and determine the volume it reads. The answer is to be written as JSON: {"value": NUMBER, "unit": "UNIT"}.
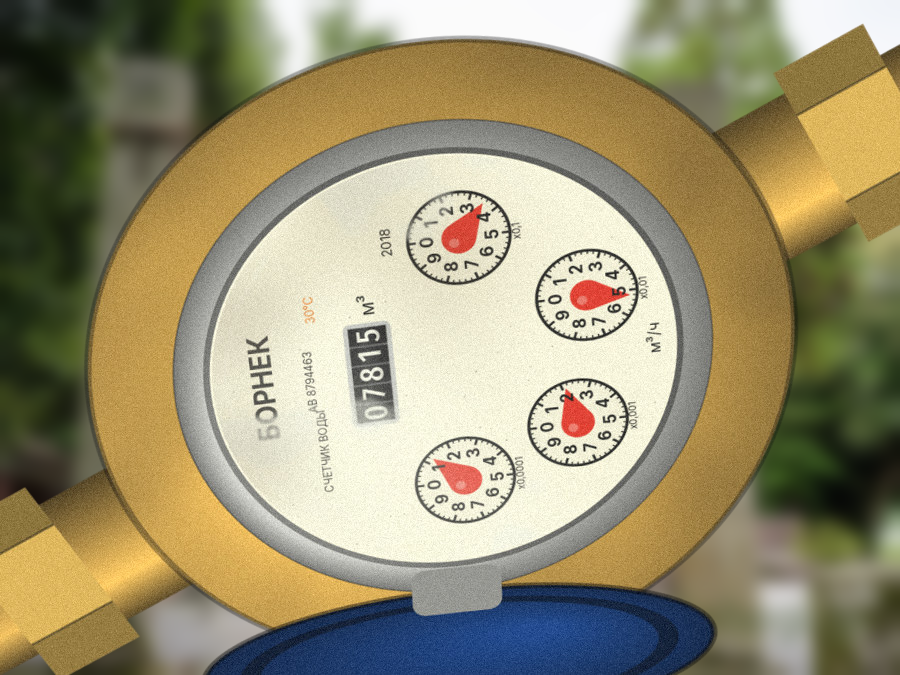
{"value": 7815.3521, "unit": "m³"}
